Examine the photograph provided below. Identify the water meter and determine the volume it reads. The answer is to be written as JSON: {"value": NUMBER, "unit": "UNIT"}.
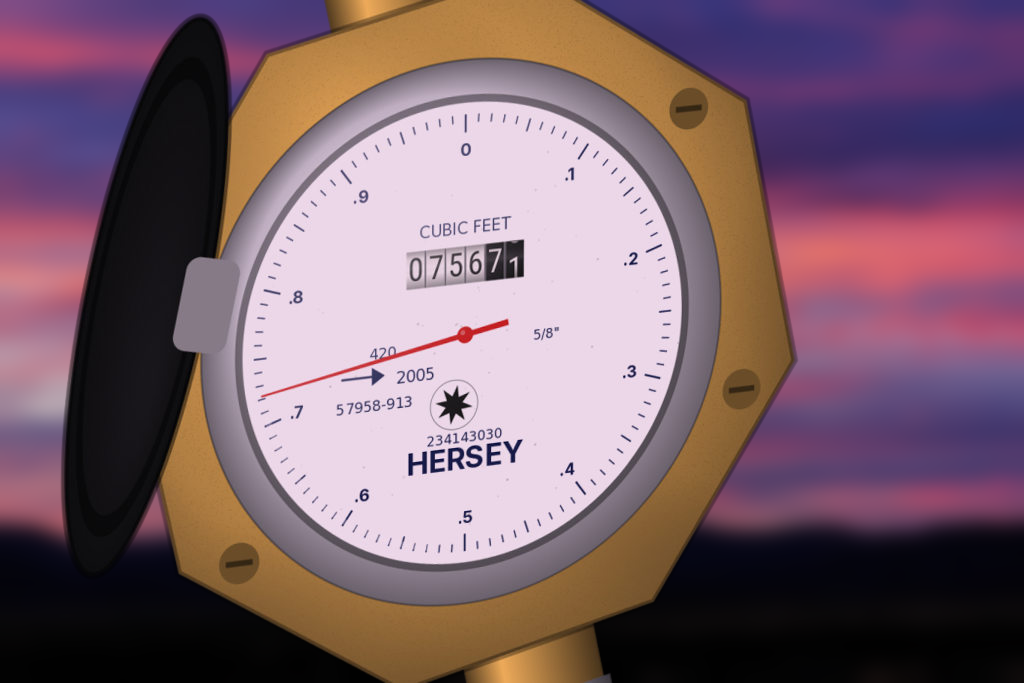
{"value": 75670.72, "unit": "ft³"}
